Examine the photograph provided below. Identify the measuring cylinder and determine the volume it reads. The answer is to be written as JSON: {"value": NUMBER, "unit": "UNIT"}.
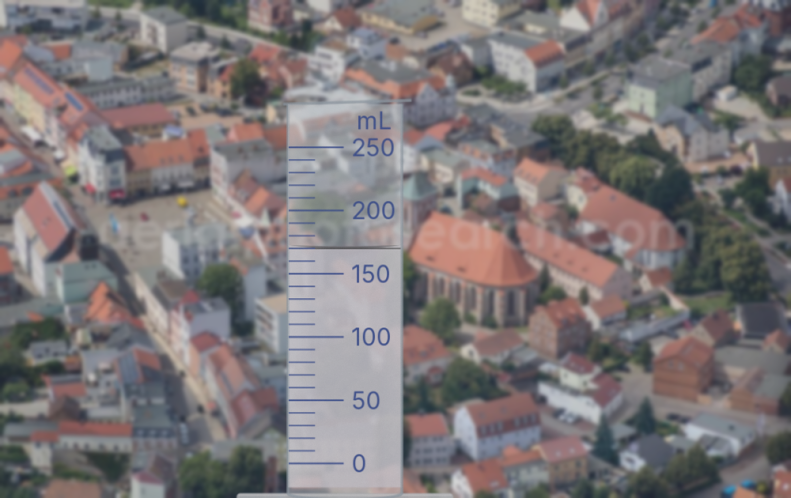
{"value": 170, "unit": "mL"}
